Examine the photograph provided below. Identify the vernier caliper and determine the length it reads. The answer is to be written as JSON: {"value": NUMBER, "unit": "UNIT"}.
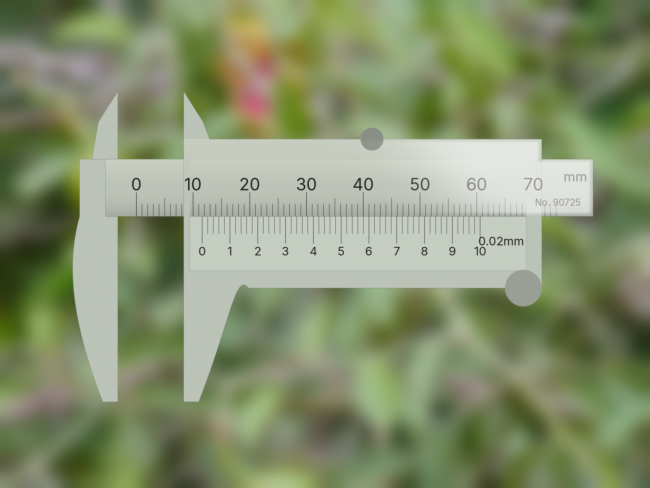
{"value": 11.6, "unit": "mm"}
